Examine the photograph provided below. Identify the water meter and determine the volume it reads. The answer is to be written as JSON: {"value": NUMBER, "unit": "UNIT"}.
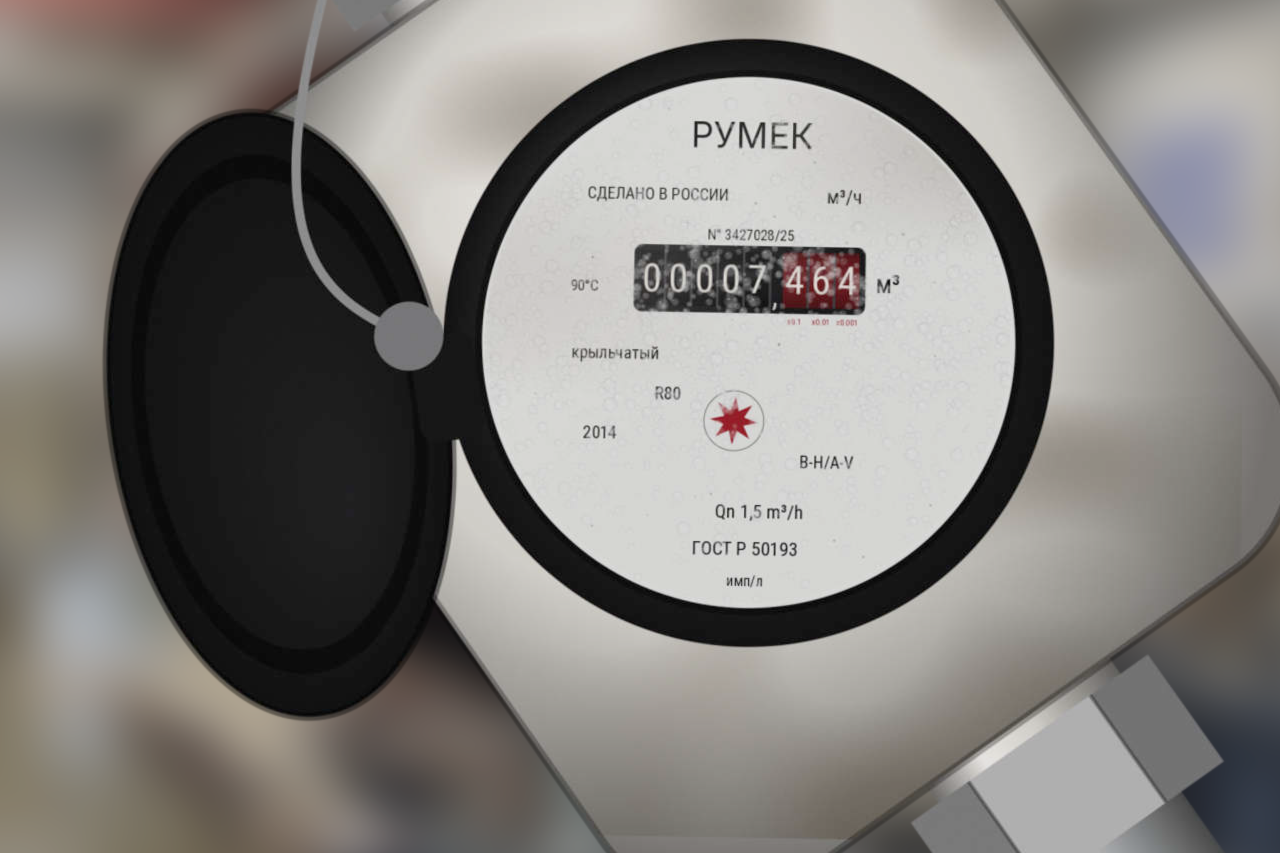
{"value": 7.464, "unit": "m³"}
